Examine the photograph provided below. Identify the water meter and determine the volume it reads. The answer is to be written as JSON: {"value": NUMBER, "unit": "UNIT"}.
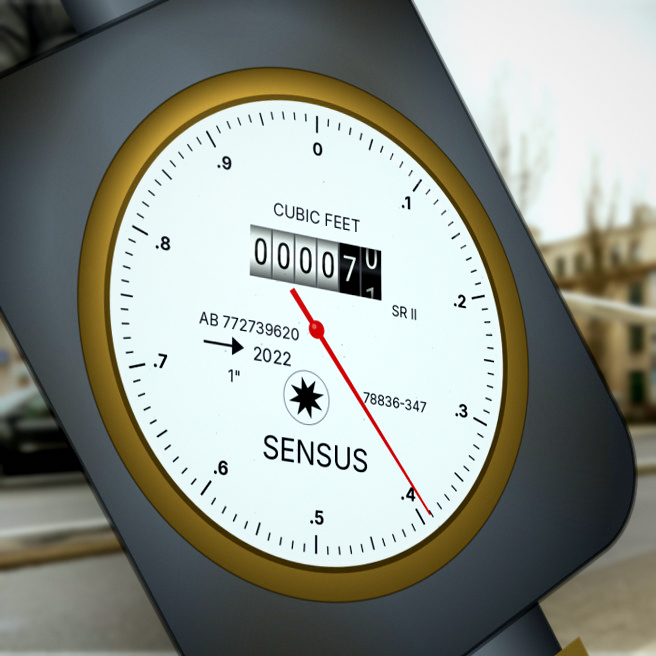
{"value": 70.39, "unit": "ft³"}
